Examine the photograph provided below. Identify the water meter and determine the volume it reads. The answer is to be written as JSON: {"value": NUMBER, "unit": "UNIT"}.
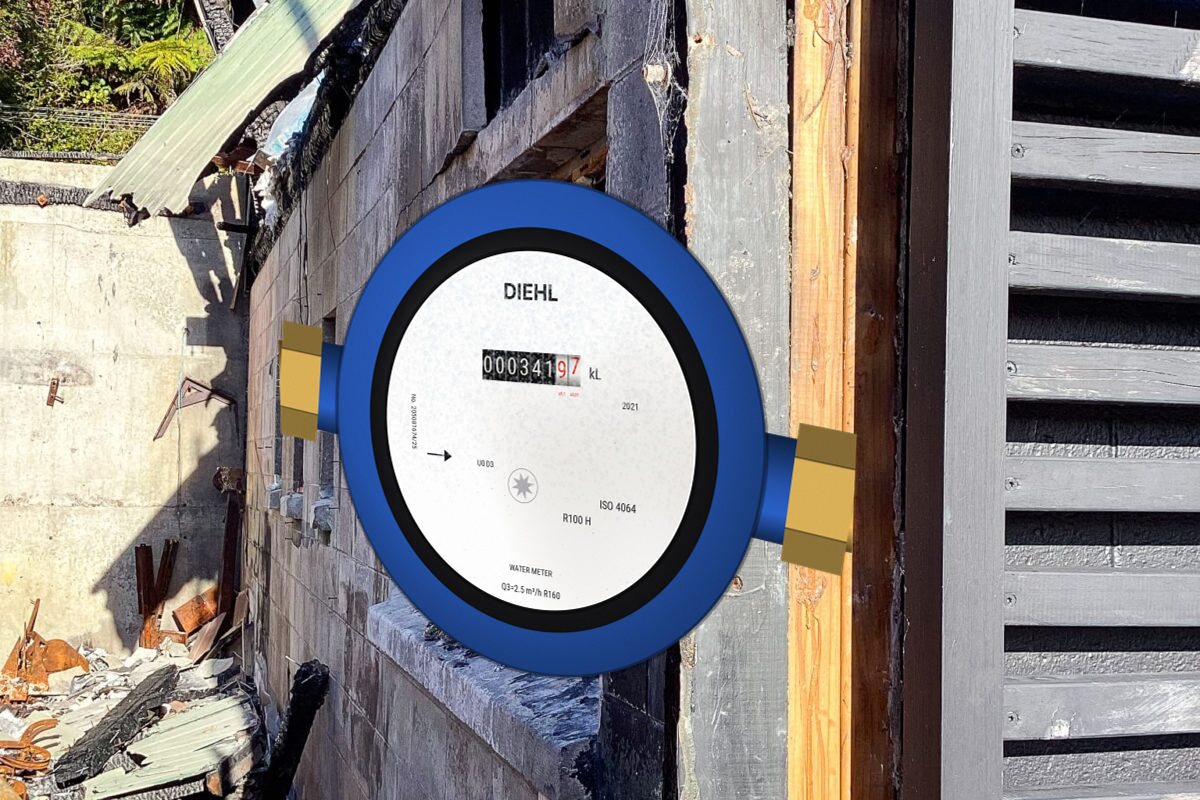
{"value": 341.97, "unit": "kL"}
